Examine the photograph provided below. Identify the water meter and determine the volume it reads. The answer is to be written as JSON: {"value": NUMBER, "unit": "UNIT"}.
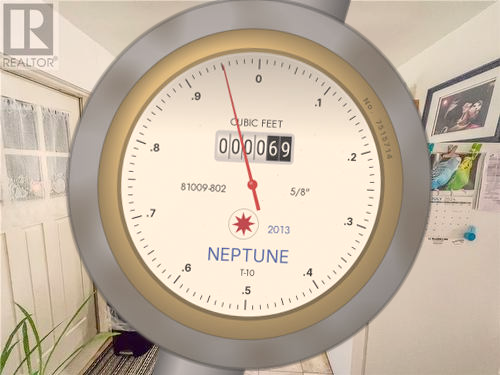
{"value": 68.95, "unit": "ft³"}
